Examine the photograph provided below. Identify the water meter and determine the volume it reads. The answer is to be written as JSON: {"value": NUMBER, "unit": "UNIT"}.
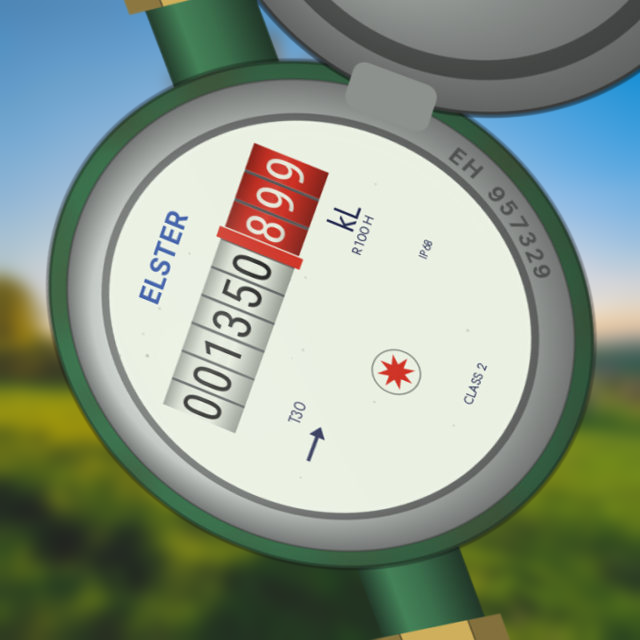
{"value": 1350.899, "unit": "kL"}
